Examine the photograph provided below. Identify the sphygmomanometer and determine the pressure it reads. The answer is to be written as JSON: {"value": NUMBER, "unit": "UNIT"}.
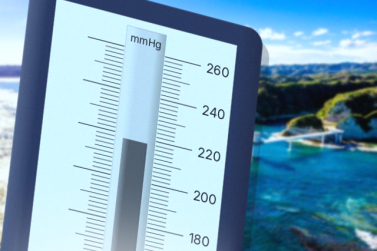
{"value": 218, "unit": "mmHg"}
